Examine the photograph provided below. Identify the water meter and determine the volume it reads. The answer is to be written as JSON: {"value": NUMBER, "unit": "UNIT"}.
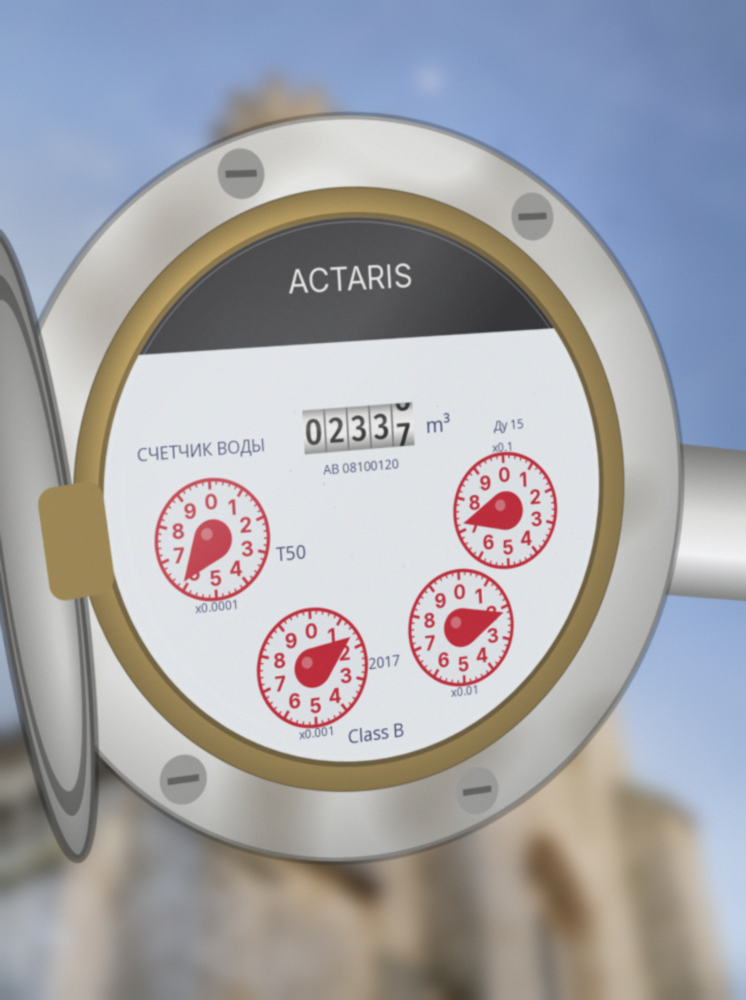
{"value": 2336.7216, "unit": "m³"}
